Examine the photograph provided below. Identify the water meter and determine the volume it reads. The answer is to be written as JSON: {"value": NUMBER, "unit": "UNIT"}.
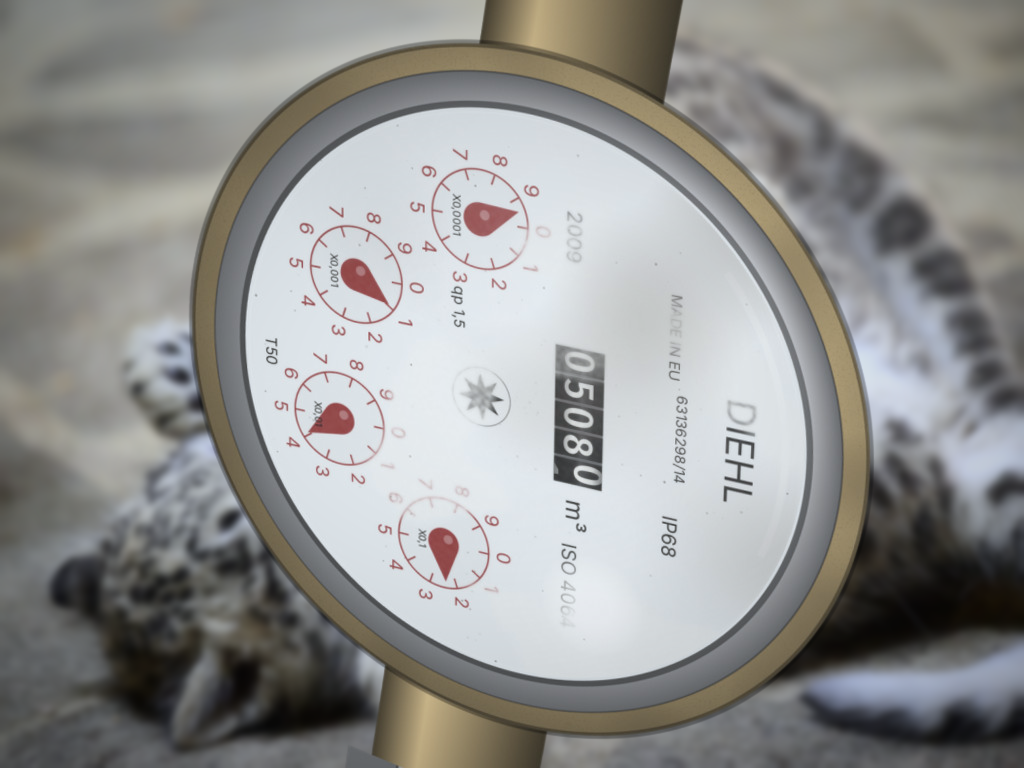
{"value": 5080.2409, "unit": "m³"}
